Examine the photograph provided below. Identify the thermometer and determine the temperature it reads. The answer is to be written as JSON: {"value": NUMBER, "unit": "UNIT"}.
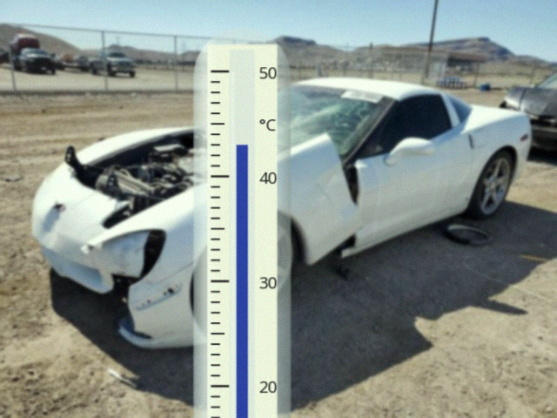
{"value": 43, "unit": "°C"}
